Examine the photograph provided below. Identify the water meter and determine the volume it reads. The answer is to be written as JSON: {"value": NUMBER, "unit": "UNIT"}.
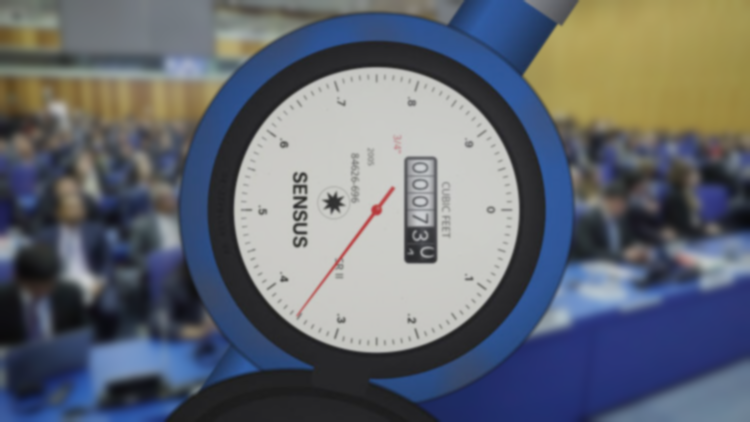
{"value": 730.35, "unit": "ft³"}
